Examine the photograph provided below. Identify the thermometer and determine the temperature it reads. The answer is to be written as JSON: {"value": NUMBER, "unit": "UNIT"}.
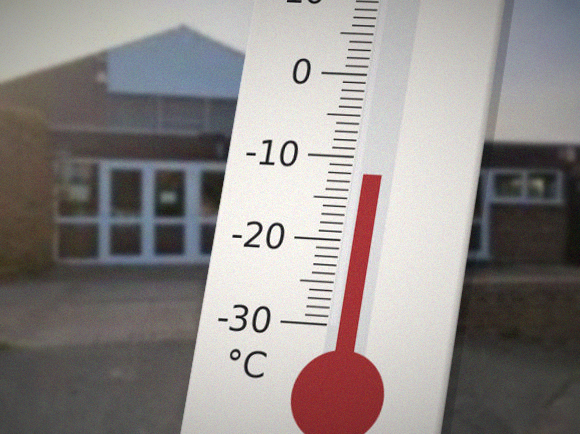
{"value": -12, "unit": "°C"}
